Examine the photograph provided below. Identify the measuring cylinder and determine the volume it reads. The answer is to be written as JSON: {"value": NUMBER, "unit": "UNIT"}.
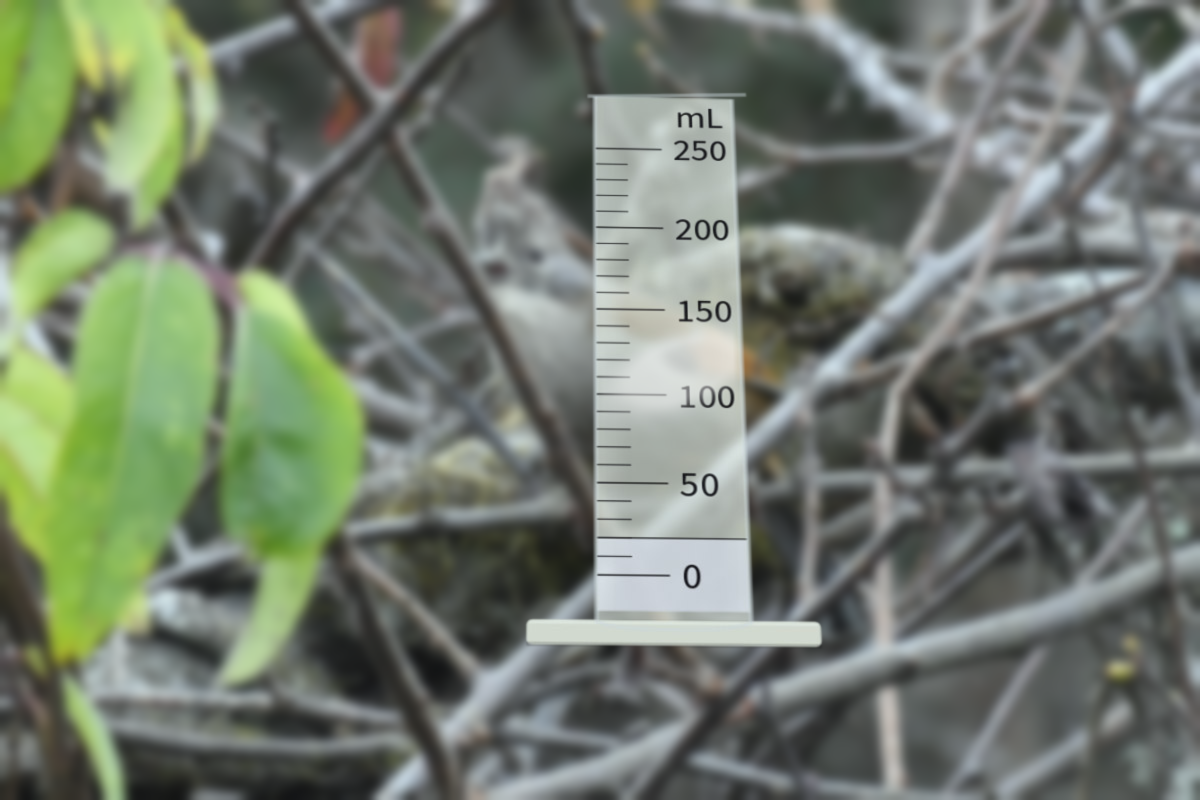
{"value": 20, "unit": "mL"}
